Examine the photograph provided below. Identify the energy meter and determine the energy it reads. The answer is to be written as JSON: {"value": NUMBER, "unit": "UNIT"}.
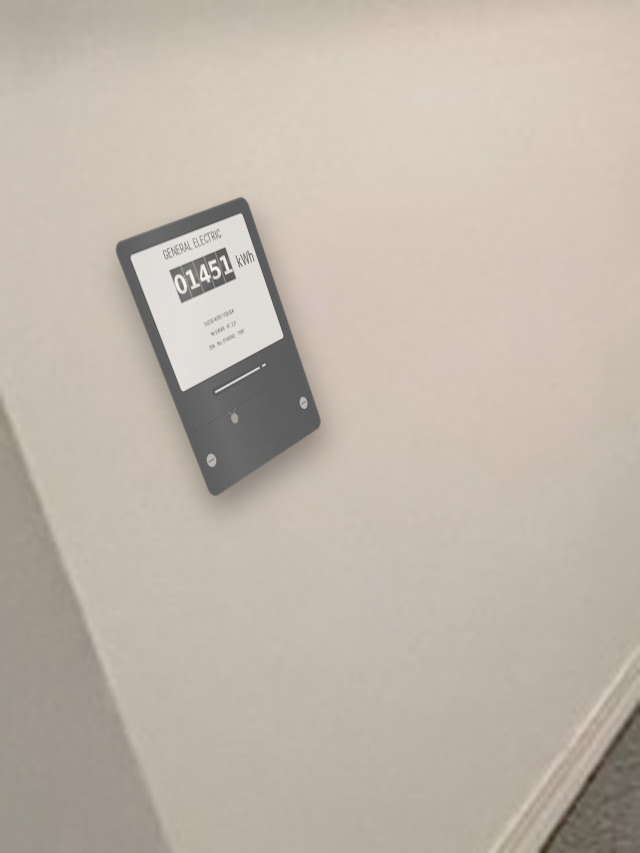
{"value": 1451, "unit": "kWh"}
